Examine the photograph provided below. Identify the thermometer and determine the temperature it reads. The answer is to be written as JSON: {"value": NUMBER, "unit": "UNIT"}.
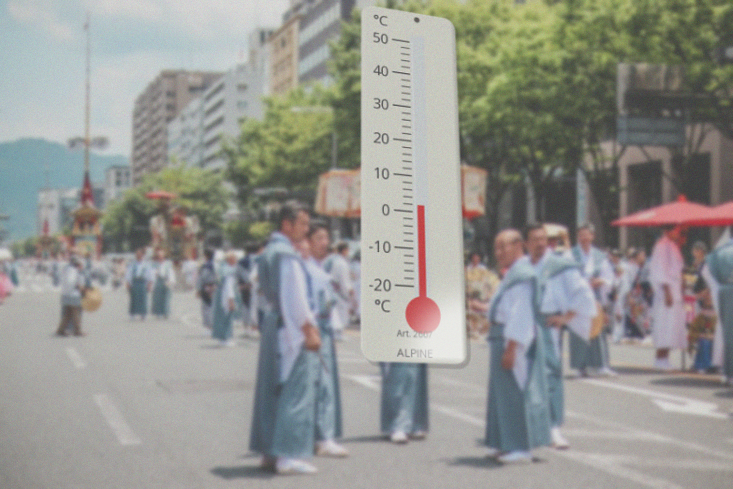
{"value": 2, "unit": "°C"}
